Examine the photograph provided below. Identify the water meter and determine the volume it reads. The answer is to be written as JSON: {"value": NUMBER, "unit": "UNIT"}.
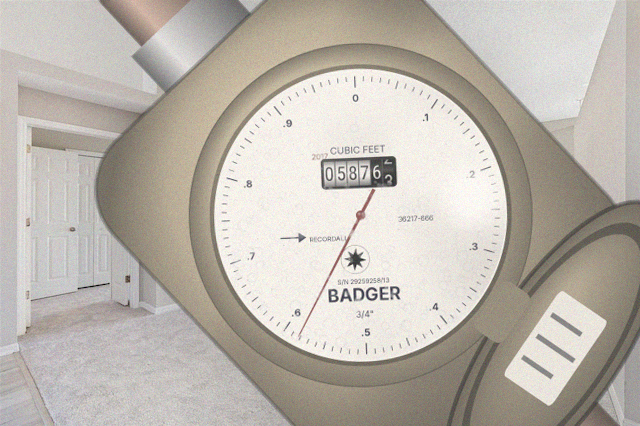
{"value": 58762.58, "unit": "ft³"}
